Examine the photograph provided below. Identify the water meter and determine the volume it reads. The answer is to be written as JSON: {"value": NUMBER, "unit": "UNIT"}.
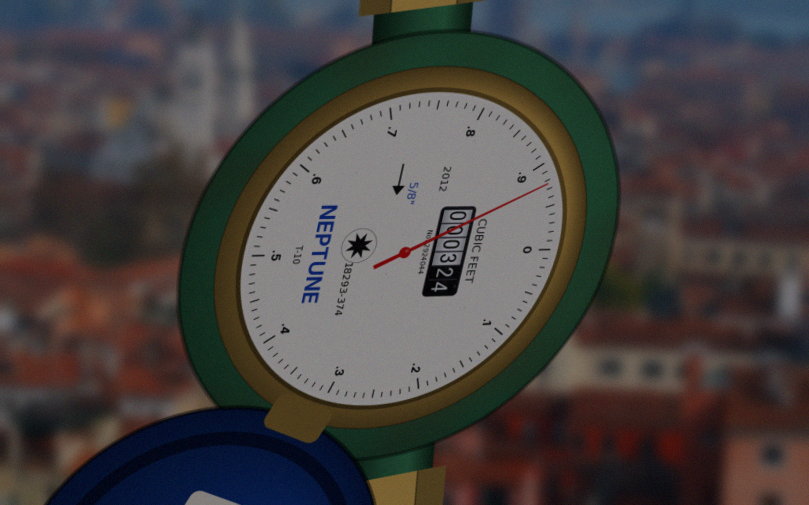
{"value": 323.92, "unit": "ft³"}
